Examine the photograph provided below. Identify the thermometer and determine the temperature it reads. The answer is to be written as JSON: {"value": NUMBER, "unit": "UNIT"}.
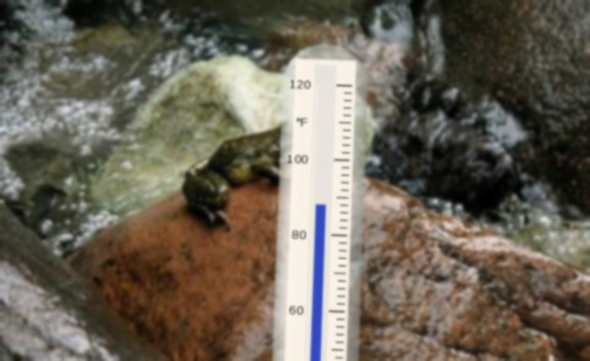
{"value": 88, "unit": "°F"}
